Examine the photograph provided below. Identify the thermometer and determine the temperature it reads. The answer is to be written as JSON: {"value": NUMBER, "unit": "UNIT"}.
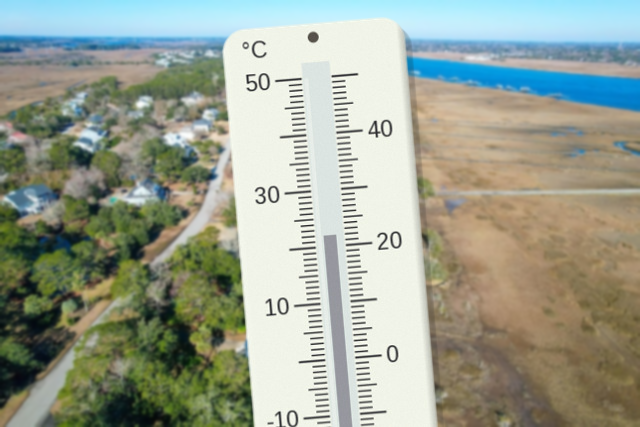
{"value": 22, "unit": "°C"}
